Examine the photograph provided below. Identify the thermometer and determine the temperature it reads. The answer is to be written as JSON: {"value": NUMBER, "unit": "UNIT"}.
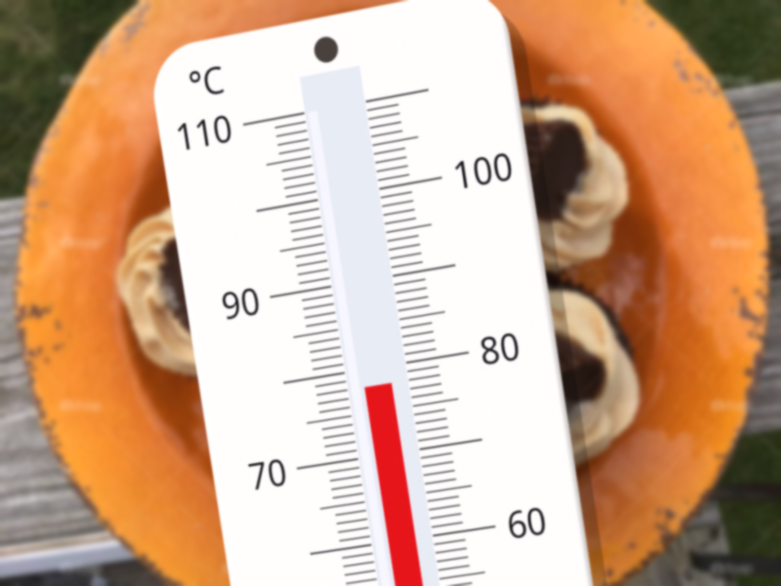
{"value": 78, "unit": "°C"}
